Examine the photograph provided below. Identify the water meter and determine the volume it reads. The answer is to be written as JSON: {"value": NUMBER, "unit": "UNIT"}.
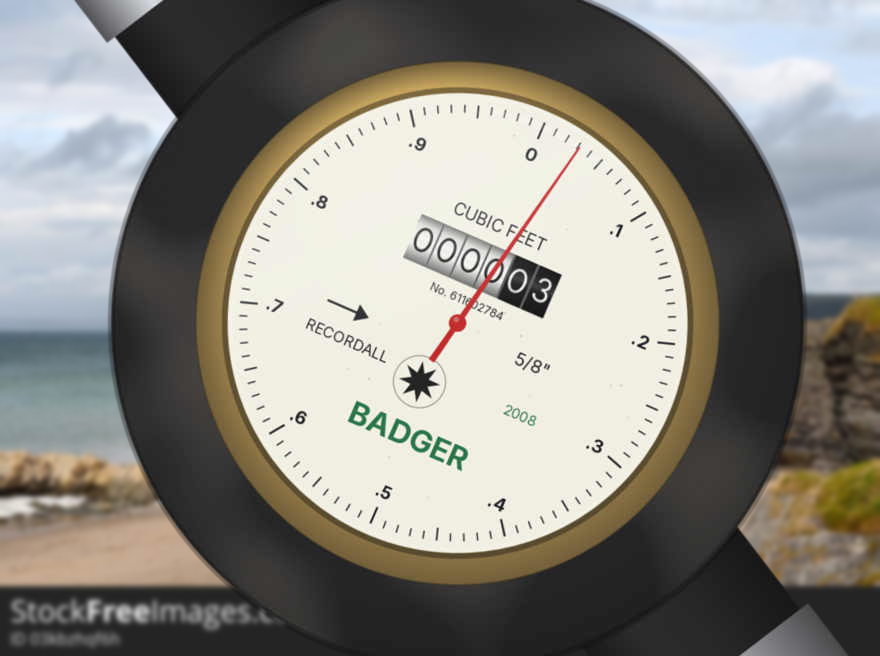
{"value": 3.03, "unit": "ft³"}
